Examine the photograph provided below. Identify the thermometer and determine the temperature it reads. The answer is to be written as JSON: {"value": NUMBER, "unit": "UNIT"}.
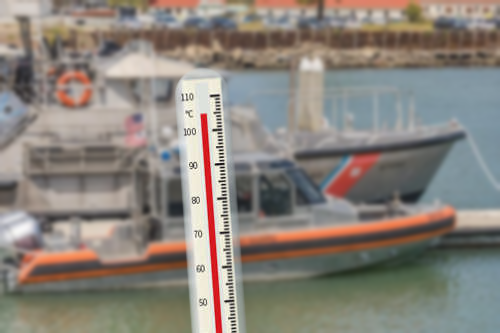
{"value": 105, "unit": "°C"}
